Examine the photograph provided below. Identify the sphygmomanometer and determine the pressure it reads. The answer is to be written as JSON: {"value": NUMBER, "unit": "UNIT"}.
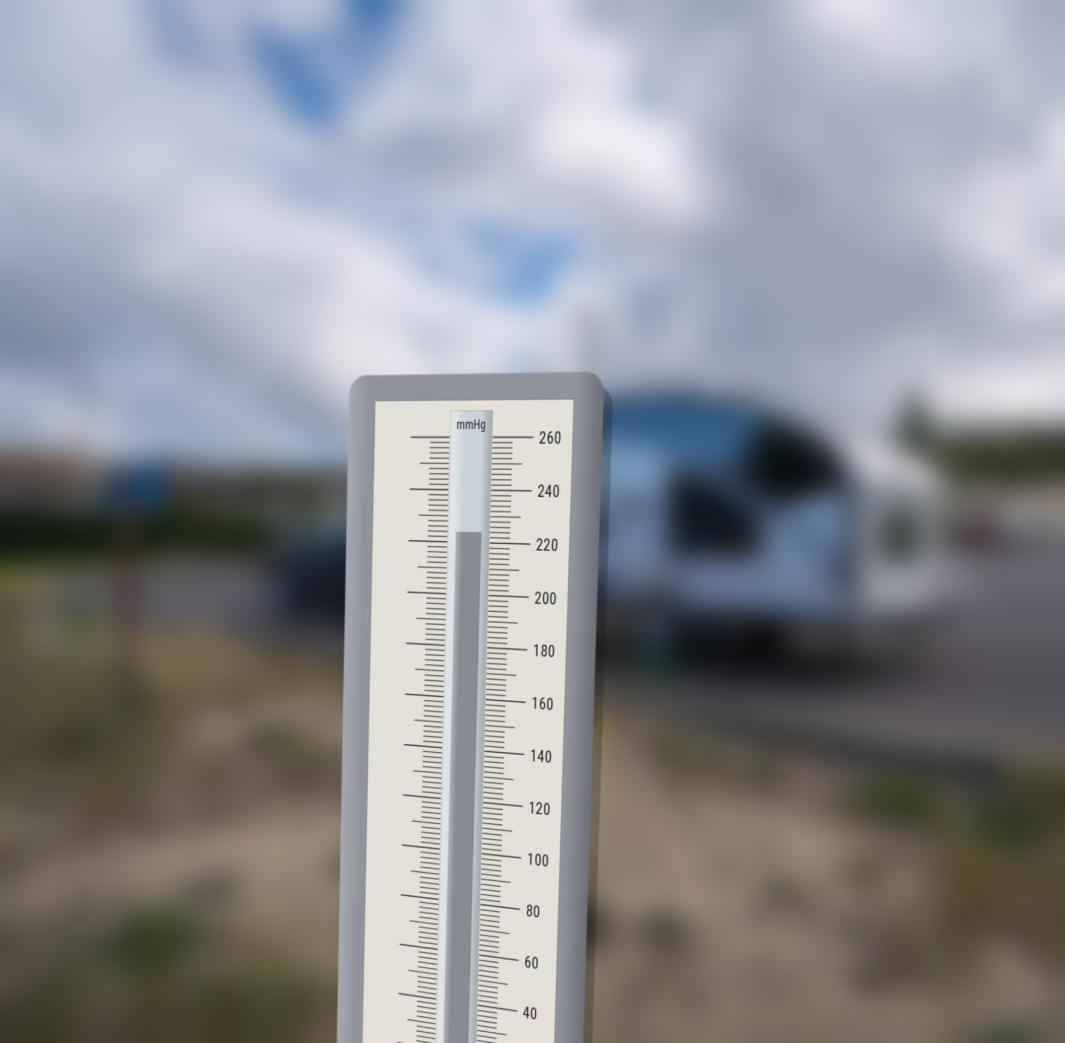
{"value": 224, "unit": "mmHg"}
